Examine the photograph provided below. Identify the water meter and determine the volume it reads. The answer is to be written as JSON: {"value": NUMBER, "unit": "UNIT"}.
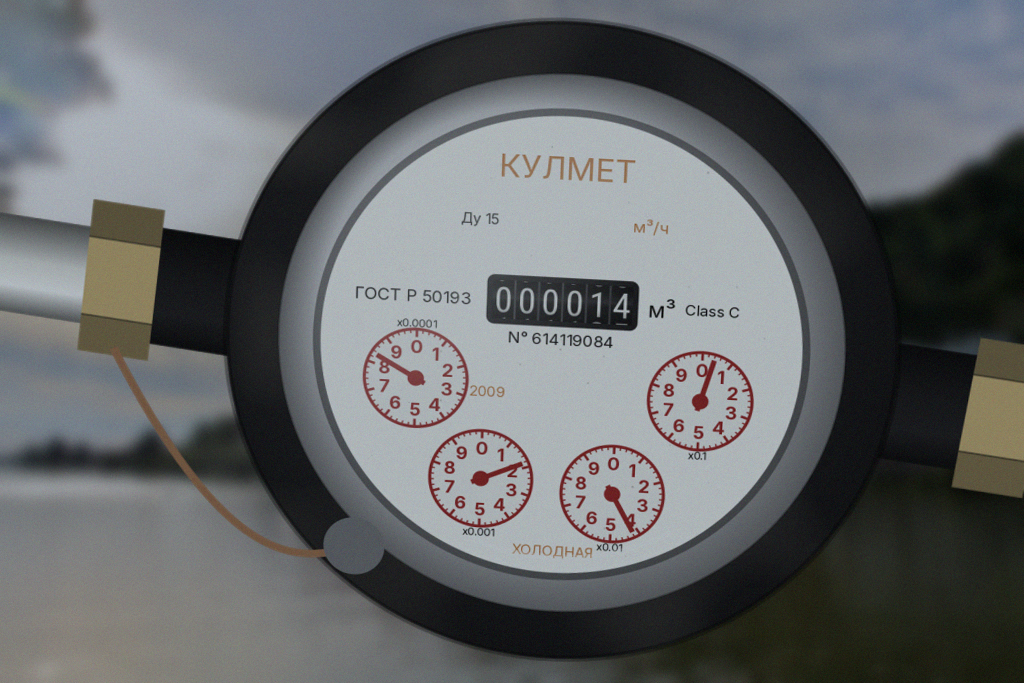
{"value": 14.0418, "unit": "m³"}
